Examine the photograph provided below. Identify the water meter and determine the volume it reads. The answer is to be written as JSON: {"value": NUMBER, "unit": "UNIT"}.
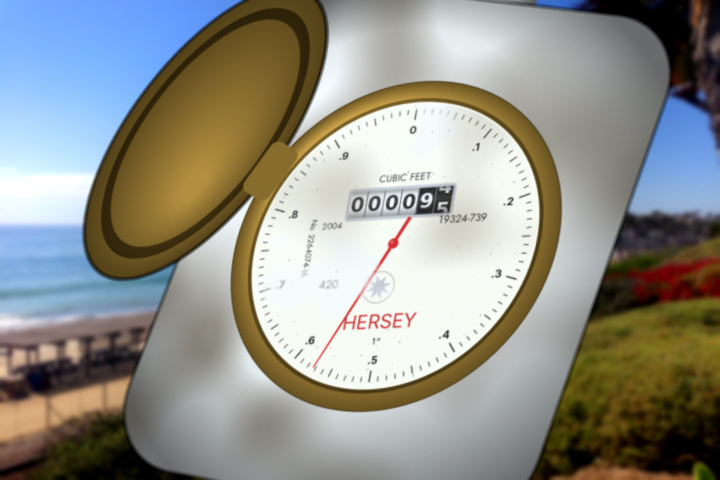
{"value": 94.57, "unit": "ft³"}
